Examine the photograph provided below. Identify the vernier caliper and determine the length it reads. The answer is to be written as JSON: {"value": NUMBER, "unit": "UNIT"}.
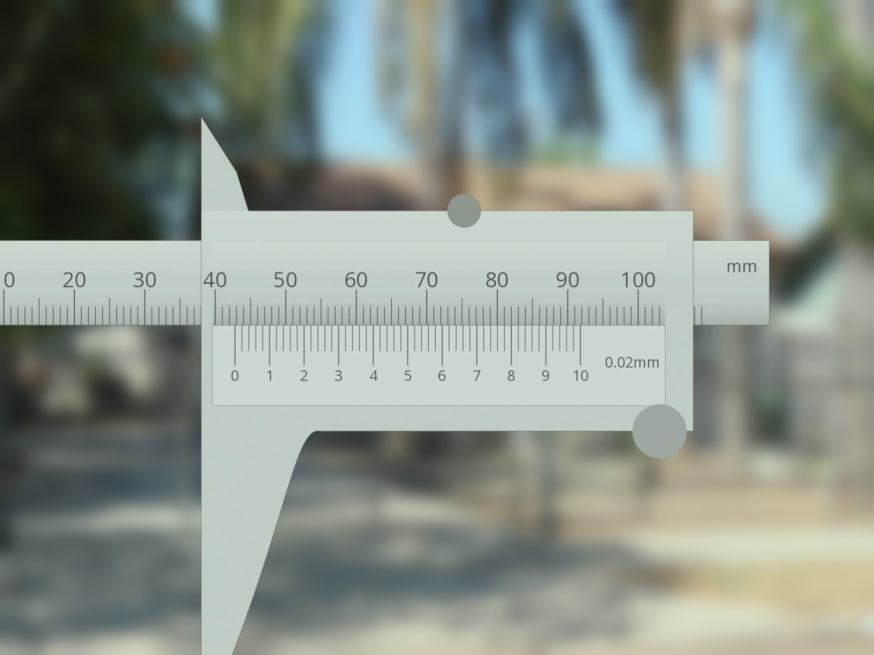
{"value": 42.8, "unit": "mm"}
